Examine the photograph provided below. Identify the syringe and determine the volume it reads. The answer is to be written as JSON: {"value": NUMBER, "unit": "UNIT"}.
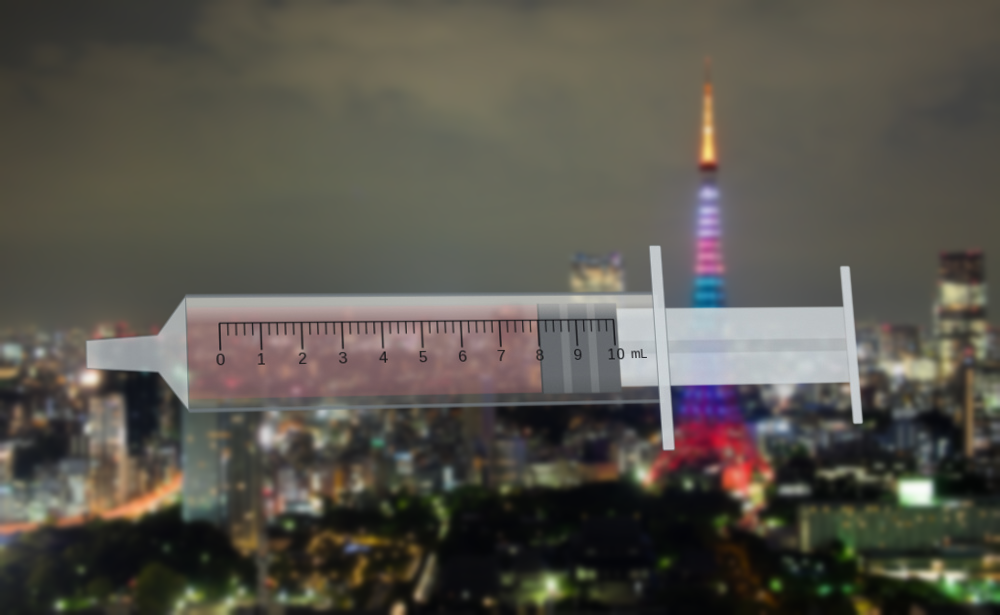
{"value": 8, "unit": "mL"}
